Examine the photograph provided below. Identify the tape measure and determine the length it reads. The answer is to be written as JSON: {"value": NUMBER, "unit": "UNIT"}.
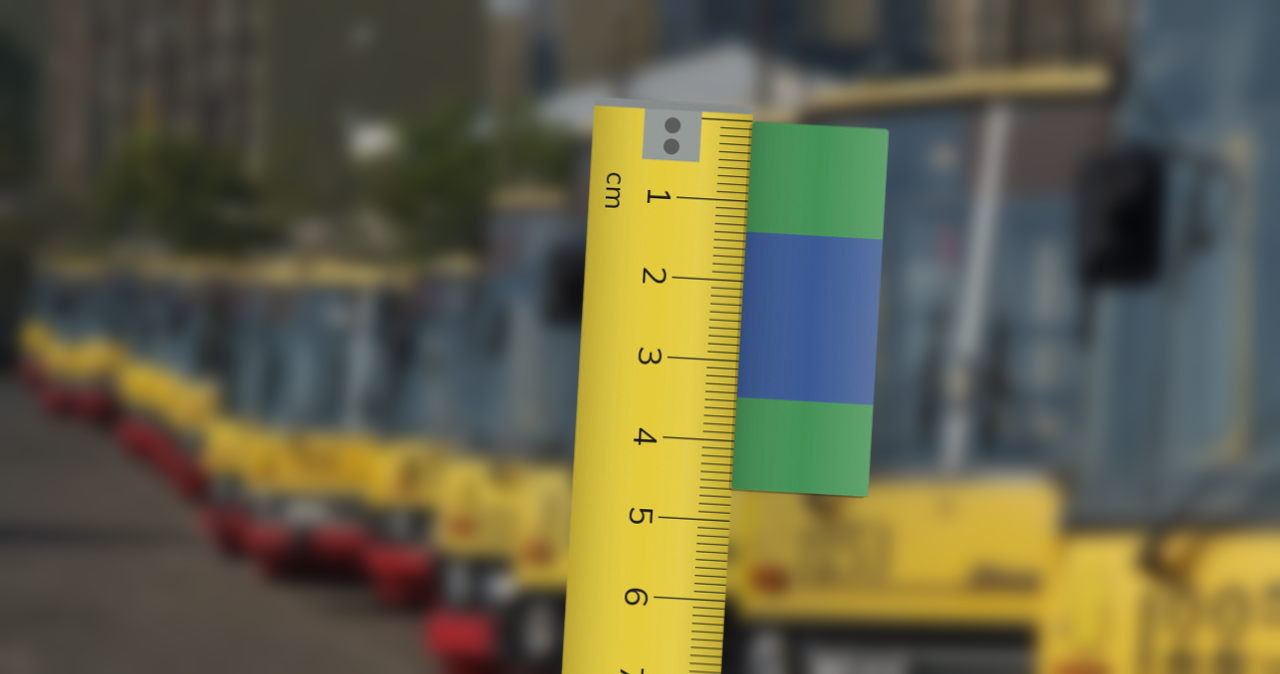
{"value": 4.6, "unit": "cm"}
